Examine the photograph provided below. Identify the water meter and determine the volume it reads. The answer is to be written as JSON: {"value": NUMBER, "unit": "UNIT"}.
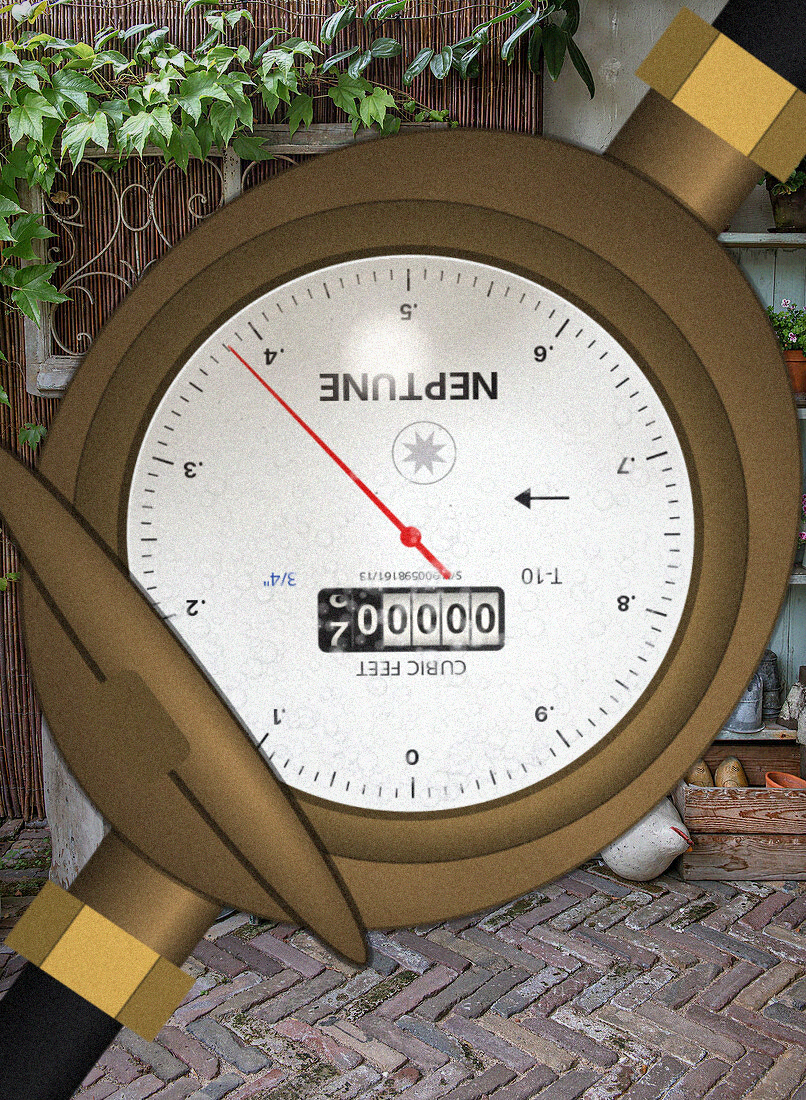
{"value": 2.38, "unit": "ft³"}
